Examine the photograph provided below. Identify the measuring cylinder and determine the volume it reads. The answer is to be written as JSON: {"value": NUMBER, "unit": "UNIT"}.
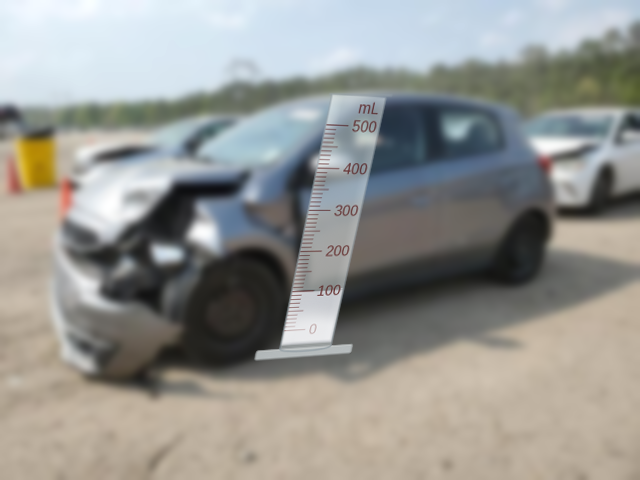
{"value": 100, "unit": "mL"}
